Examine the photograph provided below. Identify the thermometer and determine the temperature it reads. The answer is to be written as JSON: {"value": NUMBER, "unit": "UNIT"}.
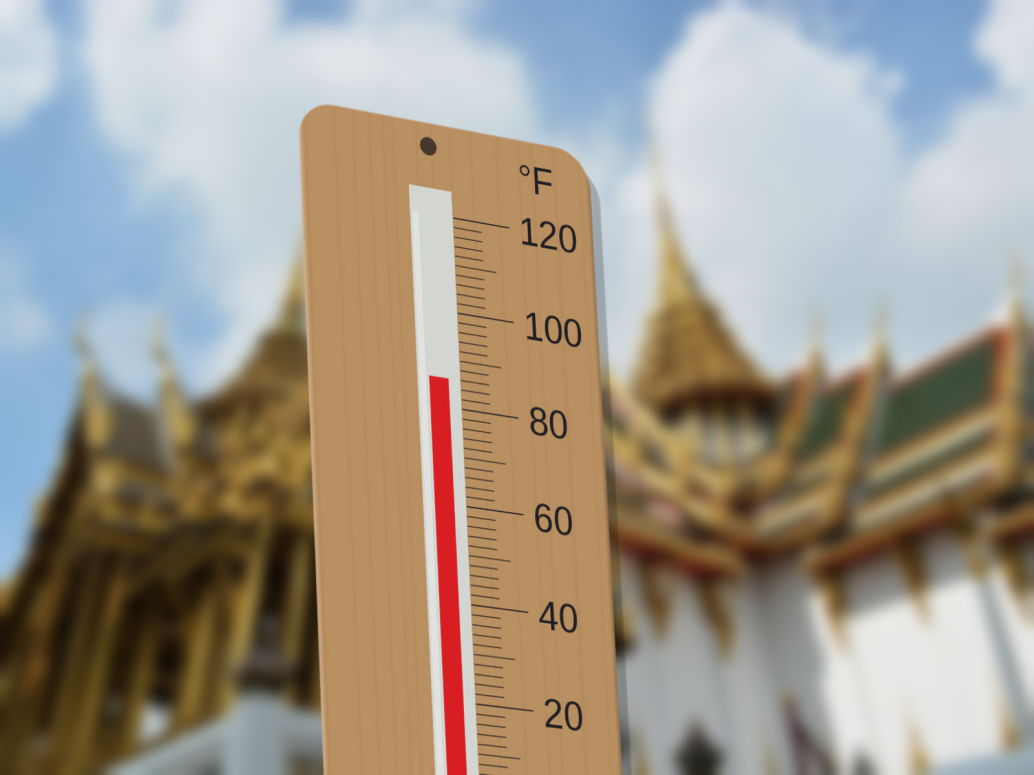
{"value": 86, "unit": "°F"}
